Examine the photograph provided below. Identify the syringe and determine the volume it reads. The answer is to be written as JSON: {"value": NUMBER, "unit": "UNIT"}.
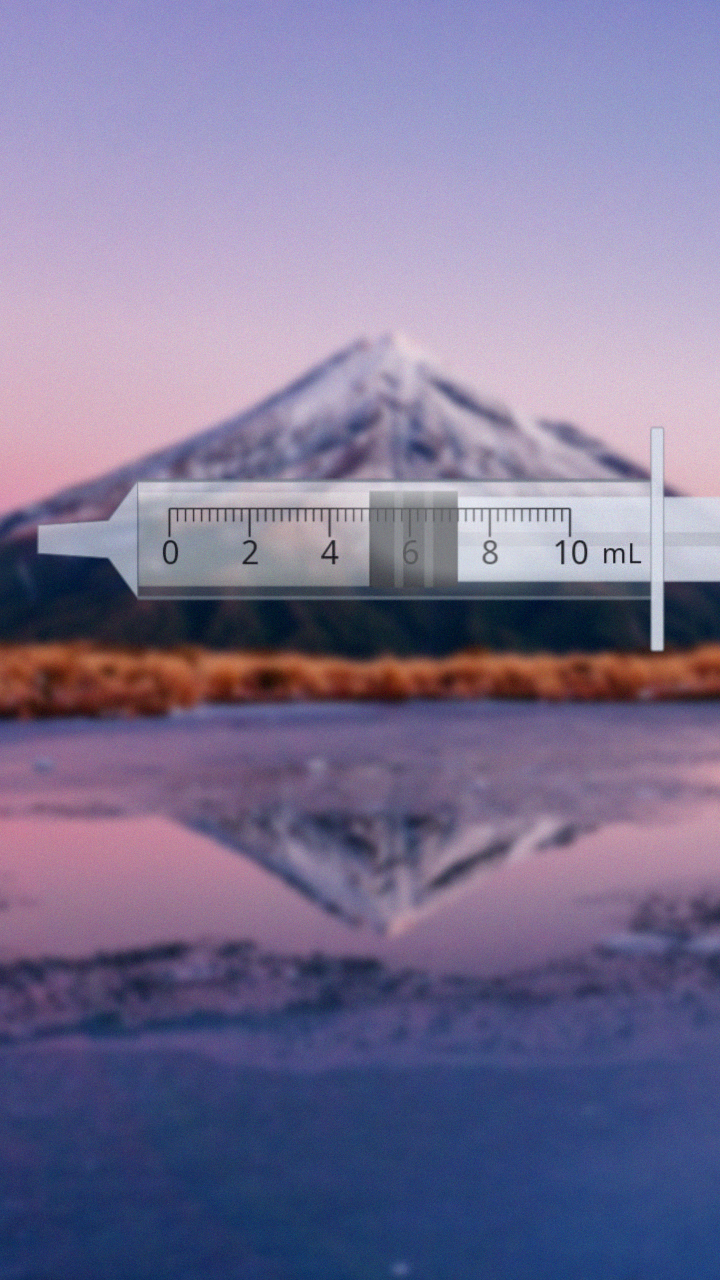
{"value": 5, "unit": "mL"}
